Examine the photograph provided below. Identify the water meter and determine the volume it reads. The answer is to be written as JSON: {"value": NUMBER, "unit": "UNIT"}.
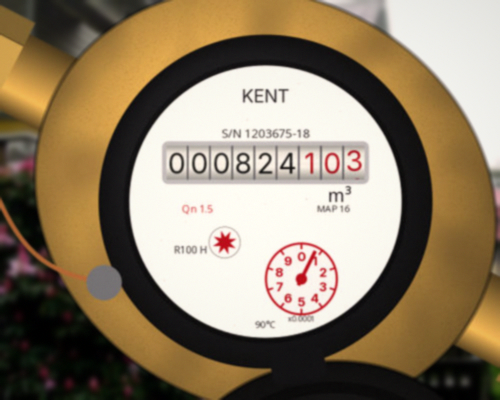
{"value": 824.1030, "unit": "m³"}
